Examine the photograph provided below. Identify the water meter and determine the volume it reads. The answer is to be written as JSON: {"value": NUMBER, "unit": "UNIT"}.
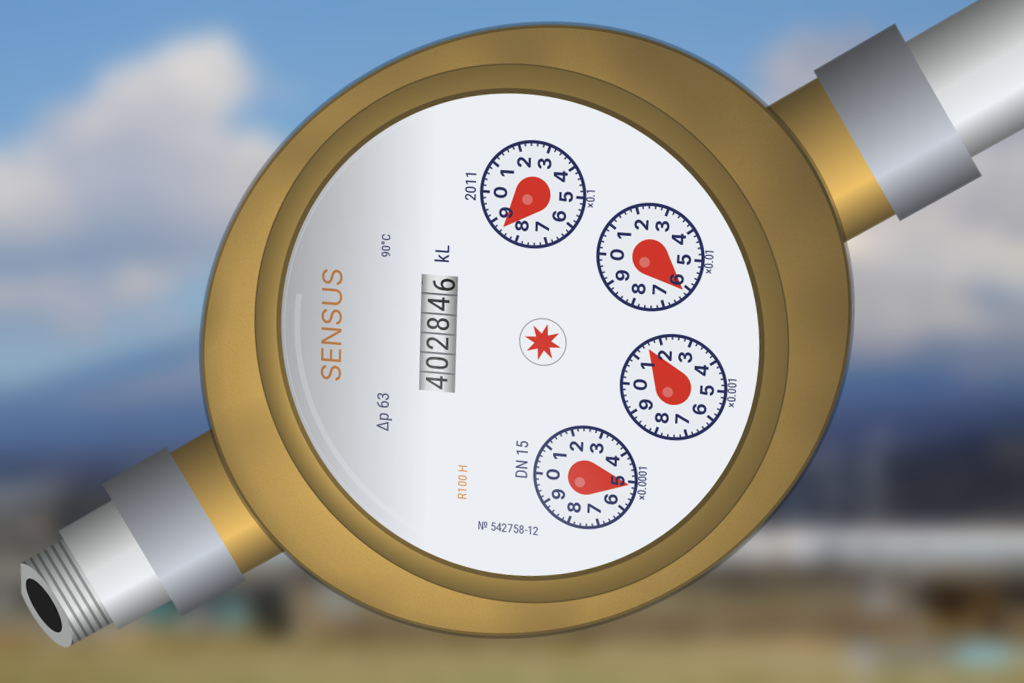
{"value": 402845.8615, "unit": "kL"}
